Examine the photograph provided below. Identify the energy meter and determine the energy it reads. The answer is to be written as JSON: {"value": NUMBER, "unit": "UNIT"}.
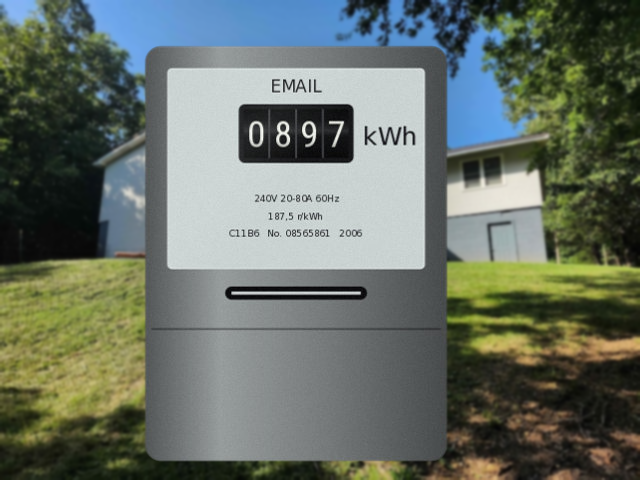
{"value": 897, "unit": "kWh"}
